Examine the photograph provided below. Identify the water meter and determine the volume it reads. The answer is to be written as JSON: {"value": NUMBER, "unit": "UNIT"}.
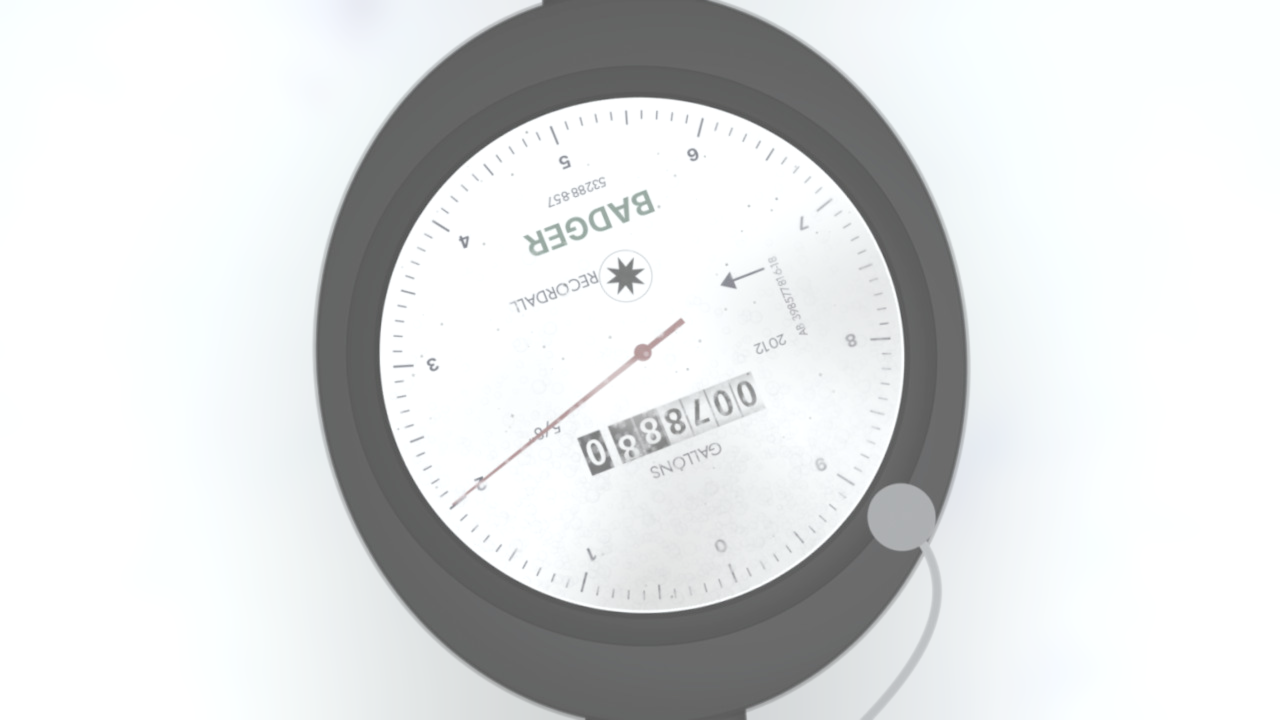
{"value": 78882.0, "unit": "gal"}
